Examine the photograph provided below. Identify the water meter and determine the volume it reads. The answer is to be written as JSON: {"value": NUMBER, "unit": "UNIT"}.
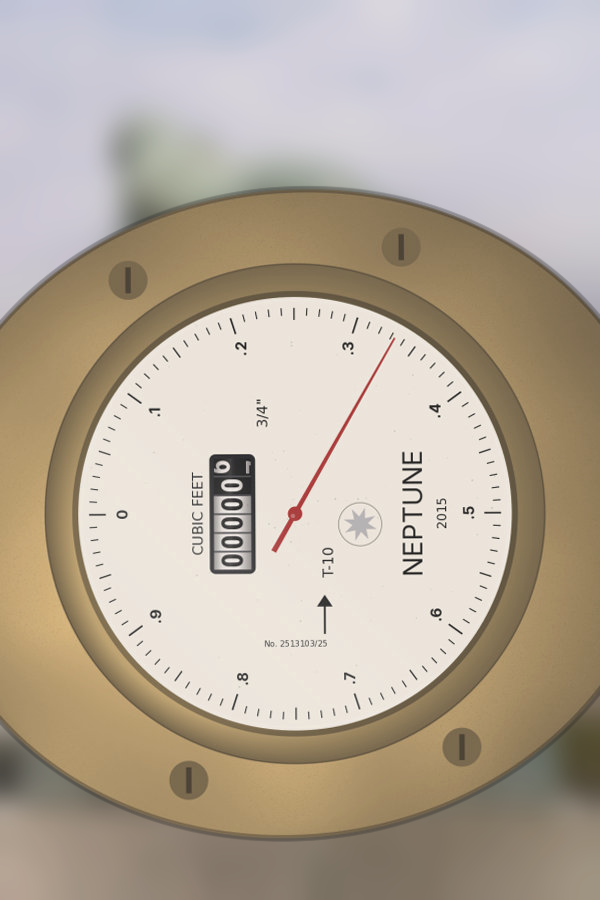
{"value": 6.33, "unit": "ft³"}
